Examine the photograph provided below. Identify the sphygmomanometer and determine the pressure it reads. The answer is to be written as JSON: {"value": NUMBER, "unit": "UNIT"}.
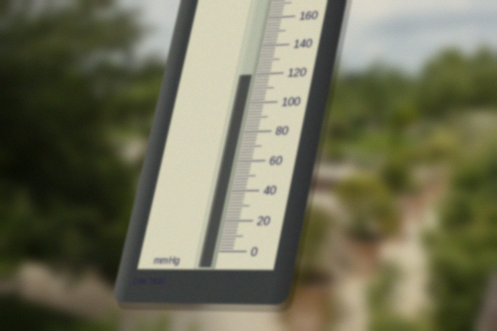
{"value": 120, "unit": "mmHg"}
